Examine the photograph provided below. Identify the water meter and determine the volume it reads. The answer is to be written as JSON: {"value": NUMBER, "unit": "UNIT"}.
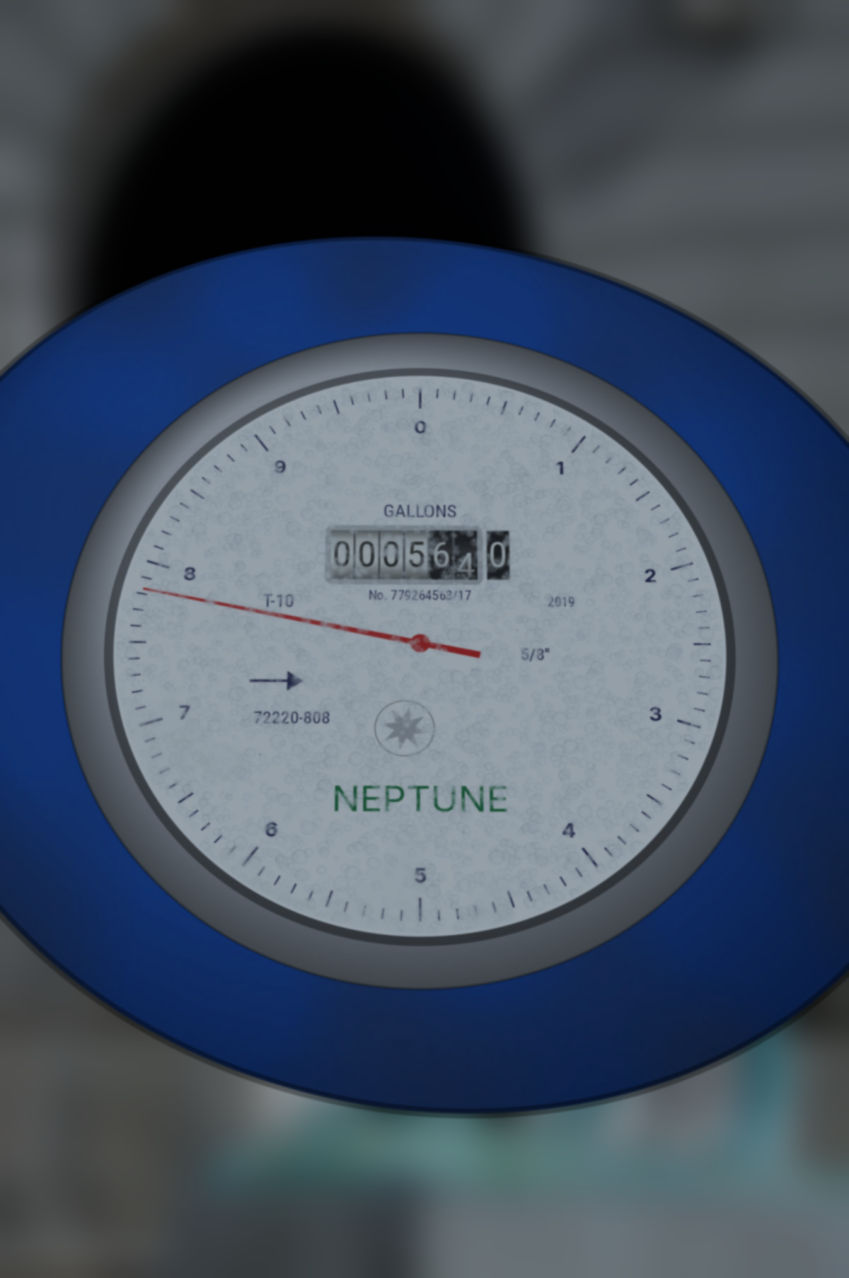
{"value": 5637.8, "unit": "gal"}
